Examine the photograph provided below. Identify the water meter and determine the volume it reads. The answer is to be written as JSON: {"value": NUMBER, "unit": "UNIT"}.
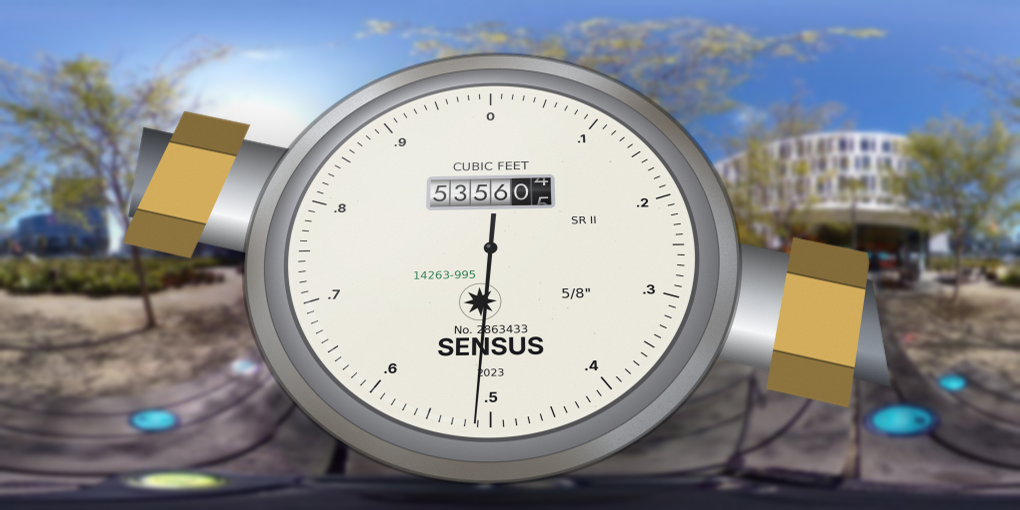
{"value": 535604.51, "unit": "ft³"}
